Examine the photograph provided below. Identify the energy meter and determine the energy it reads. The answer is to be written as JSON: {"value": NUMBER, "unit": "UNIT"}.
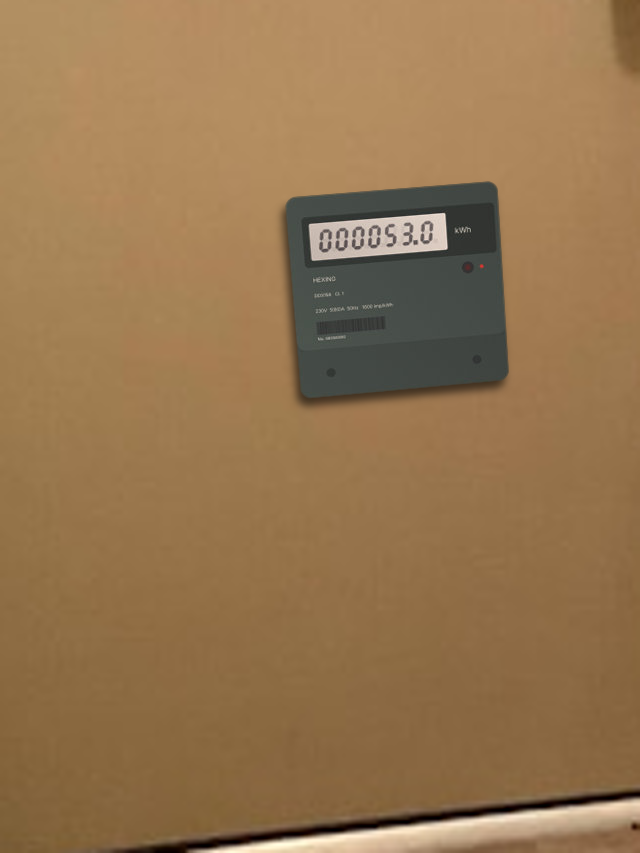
{"value": 53.0, "unit": "kWh"}
